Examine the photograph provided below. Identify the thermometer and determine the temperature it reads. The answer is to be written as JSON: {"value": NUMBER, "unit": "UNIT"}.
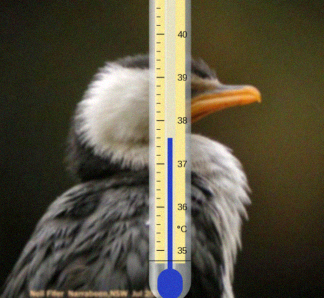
{"value": 37.6, "unit": "°C"}
